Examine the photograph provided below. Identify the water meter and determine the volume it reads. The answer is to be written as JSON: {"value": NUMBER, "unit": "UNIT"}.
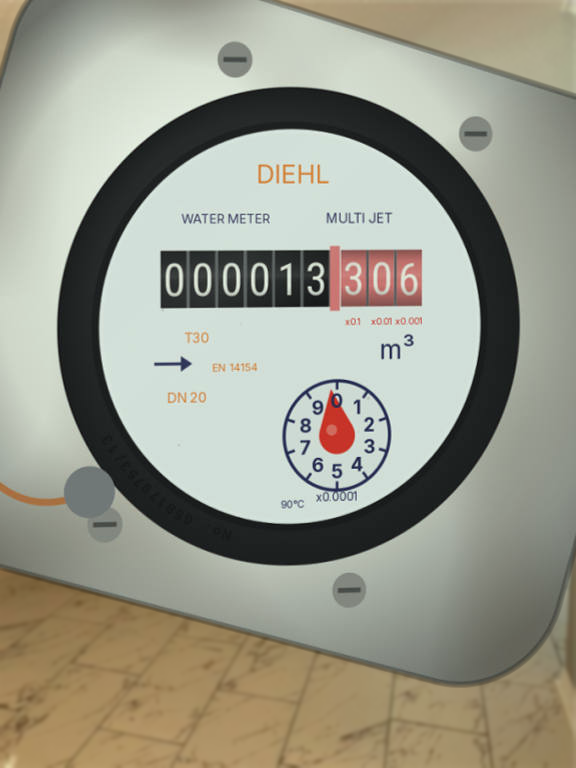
{"value": 13.3059, "unit": "m³"}
